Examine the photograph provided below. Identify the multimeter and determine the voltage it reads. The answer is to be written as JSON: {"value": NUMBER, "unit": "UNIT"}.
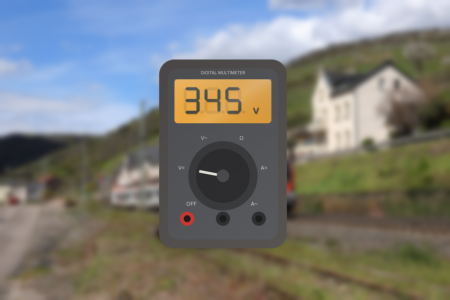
{"value": 345, "unit": "V"}
